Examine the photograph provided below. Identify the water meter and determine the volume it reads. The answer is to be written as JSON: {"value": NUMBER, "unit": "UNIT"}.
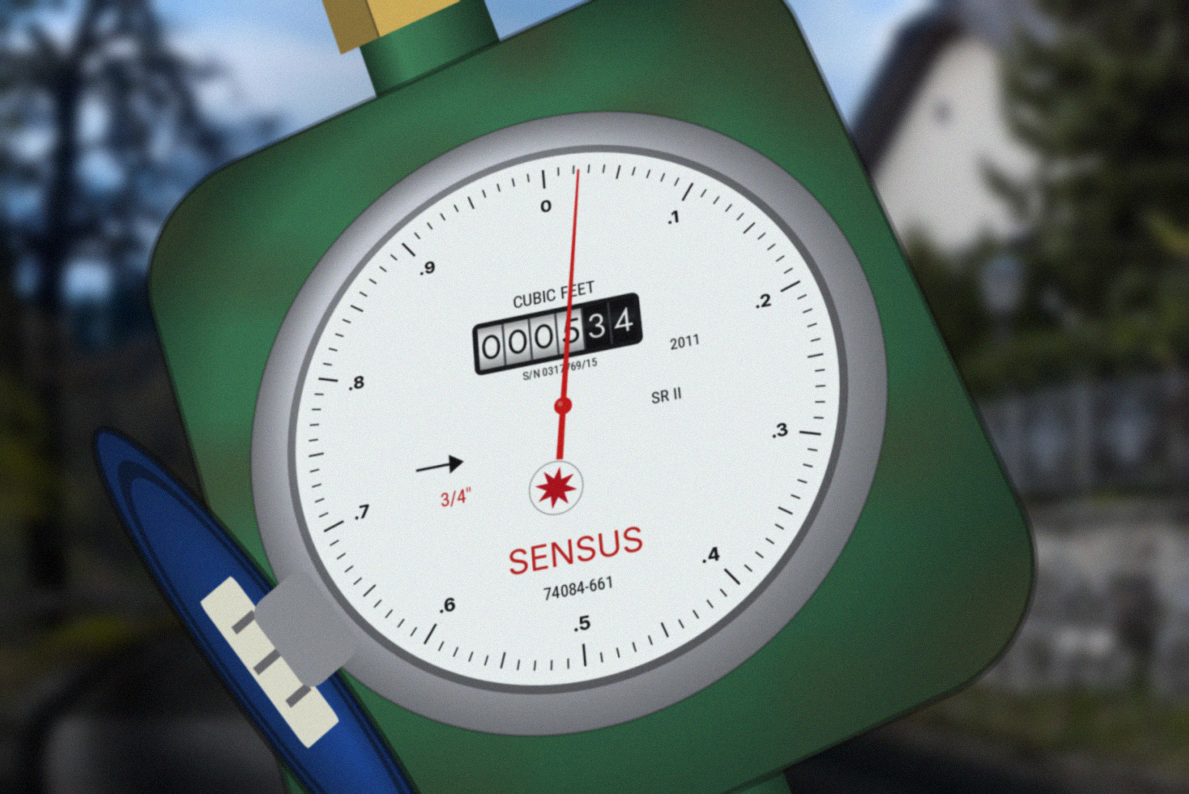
{"value": 534.02, "unit": "ft³"}
